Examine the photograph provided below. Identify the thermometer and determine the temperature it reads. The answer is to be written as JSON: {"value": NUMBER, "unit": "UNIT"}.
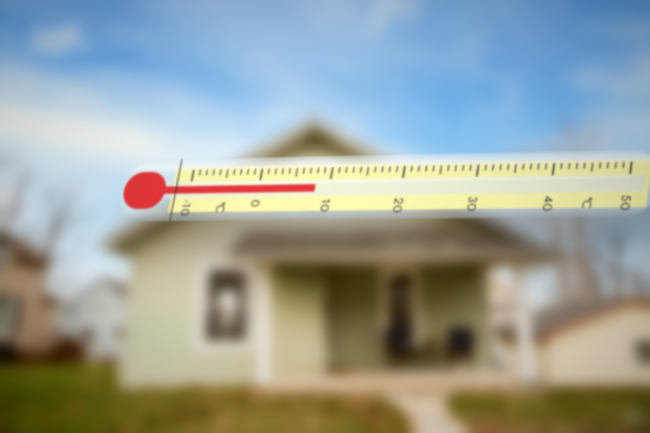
{"value": 8, "unit": "°C"}
